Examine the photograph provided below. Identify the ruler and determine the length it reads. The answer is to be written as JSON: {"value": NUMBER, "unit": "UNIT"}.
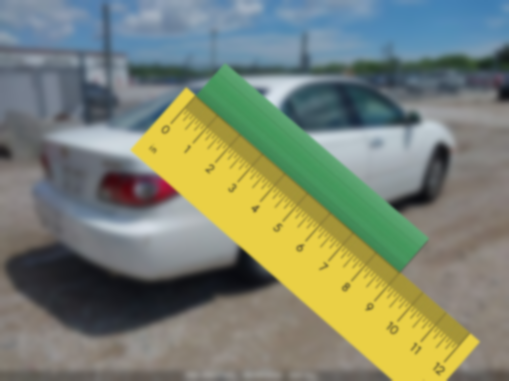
{"value": 9, "unit": "in"}
